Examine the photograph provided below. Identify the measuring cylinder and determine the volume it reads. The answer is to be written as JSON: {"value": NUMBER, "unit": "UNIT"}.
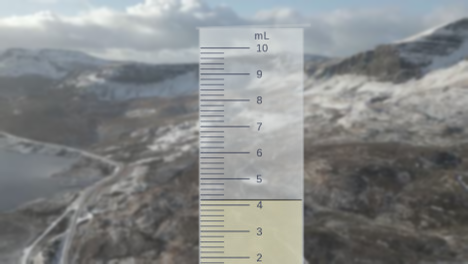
{"value": 4.2, "unit": "mL"}
